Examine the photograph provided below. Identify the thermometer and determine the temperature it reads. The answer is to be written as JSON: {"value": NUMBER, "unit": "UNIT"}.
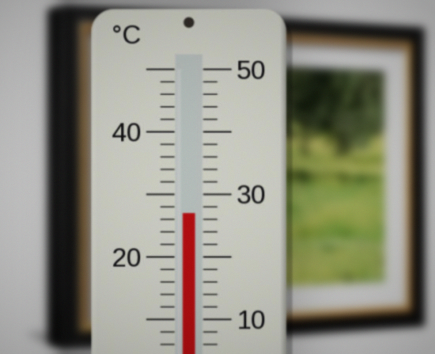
{"value": 27, "unit": "°C"}
